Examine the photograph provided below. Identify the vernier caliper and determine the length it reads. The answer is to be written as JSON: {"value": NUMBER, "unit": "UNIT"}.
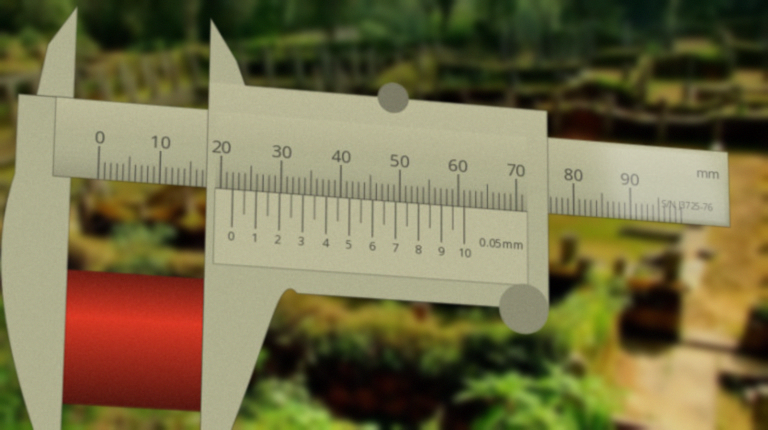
{"value": 22.0, "unit": "mm"}
